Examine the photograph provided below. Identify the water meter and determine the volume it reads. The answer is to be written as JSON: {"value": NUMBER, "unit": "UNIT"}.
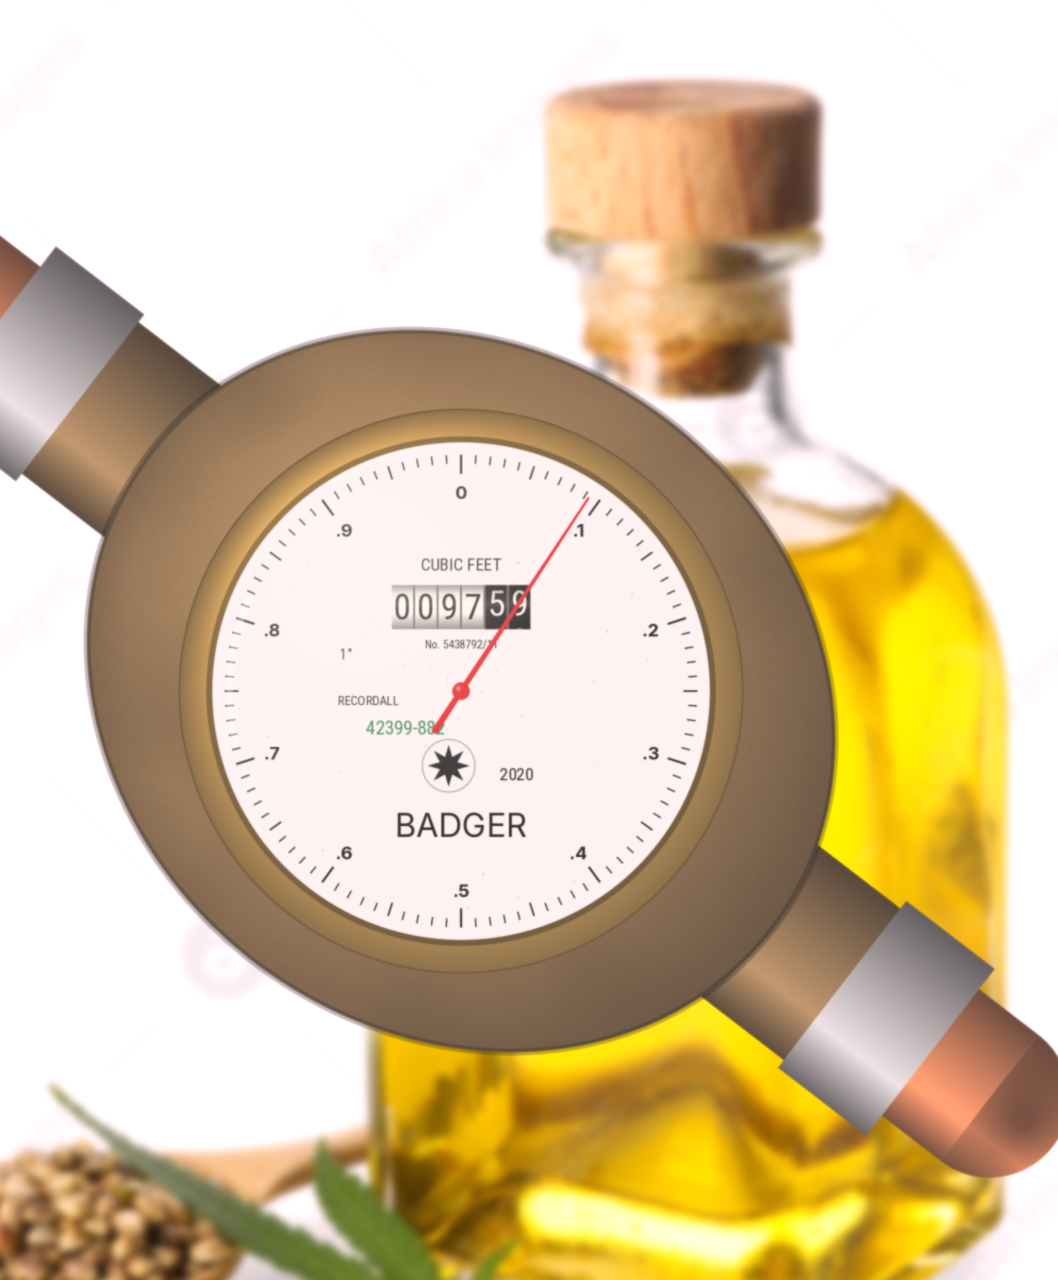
{"value": 9759.09, "unit": "ft³"}
